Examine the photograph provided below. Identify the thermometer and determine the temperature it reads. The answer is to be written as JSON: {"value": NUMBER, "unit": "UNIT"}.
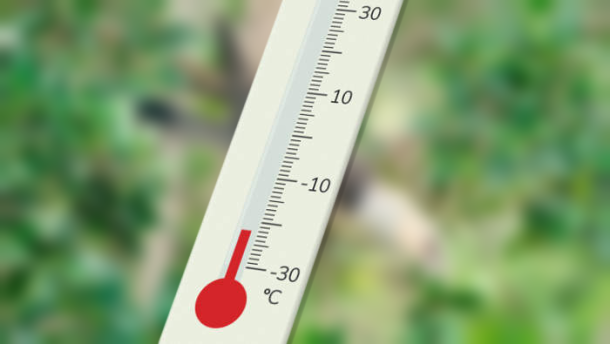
{"value": -22, "unit": "°C"}
